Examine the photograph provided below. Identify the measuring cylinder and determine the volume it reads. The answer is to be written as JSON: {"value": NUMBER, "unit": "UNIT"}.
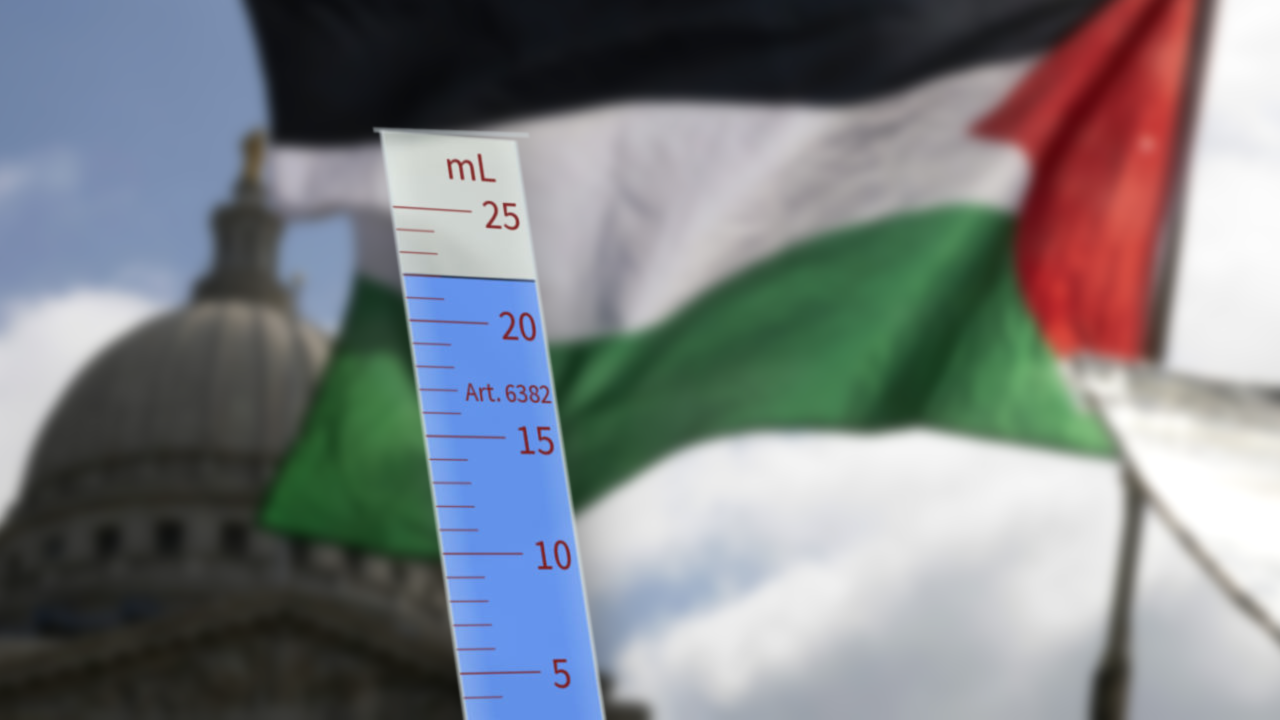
{"value": 22, "unit": "mL"}
